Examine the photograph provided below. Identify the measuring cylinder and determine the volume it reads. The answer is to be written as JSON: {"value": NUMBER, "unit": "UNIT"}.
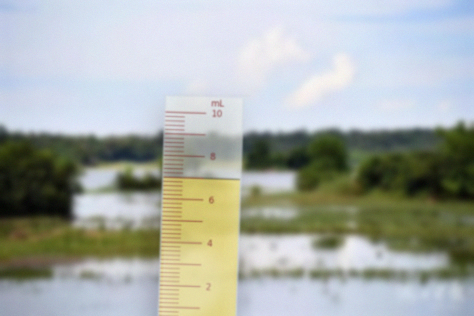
{"value": 7, "unit": "mL"}
